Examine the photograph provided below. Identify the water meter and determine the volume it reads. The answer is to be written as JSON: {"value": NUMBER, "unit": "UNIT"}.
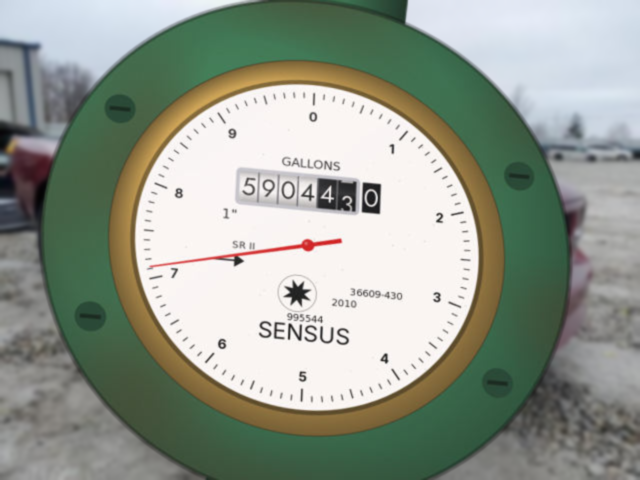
{"value": 5904427.1, "unit": "gal"}
